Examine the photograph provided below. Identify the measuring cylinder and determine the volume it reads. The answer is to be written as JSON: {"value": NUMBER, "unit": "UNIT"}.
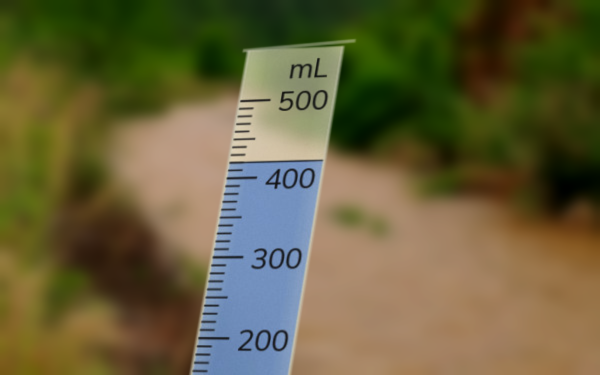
{"value": 420, "unit": "mL"}
